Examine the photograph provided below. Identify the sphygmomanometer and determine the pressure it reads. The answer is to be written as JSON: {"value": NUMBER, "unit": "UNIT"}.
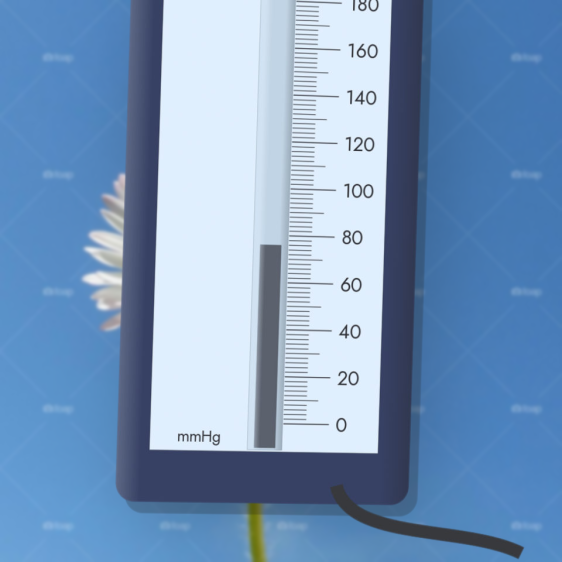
{"value": 76, "unit": "mmHg"}
